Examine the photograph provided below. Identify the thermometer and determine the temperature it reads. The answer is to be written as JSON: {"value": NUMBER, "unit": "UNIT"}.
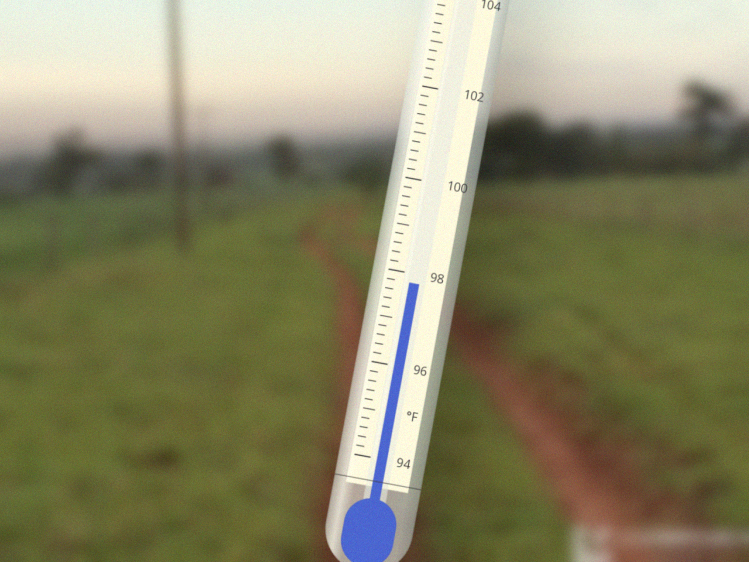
{"value": 97.8, "unit": "°F"}
